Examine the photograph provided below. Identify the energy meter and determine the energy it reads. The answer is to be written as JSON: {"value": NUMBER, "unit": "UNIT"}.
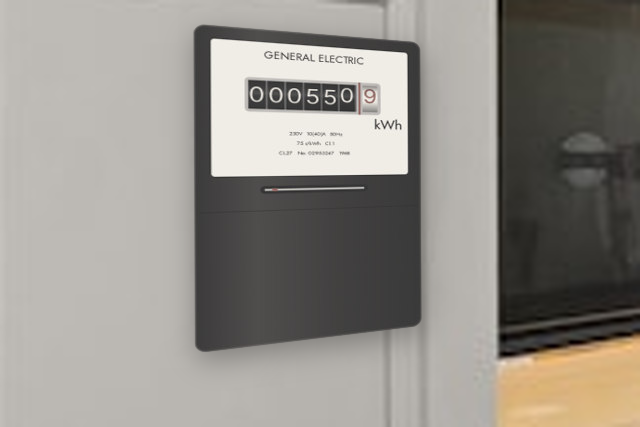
{"value": 550.9, "unit": "kWh"}
